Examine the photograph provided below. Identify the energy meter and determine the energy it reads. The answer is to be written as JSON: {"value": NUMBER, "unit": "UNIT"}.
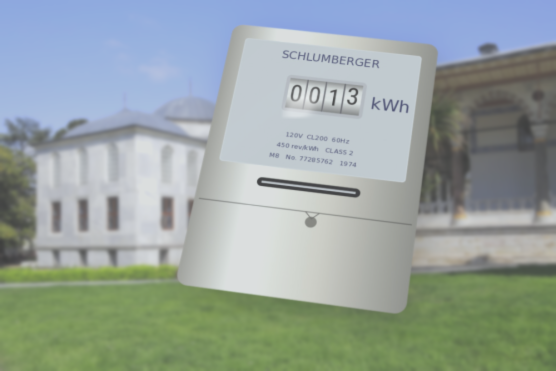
{"value": 13, "unit": "kWh"}
